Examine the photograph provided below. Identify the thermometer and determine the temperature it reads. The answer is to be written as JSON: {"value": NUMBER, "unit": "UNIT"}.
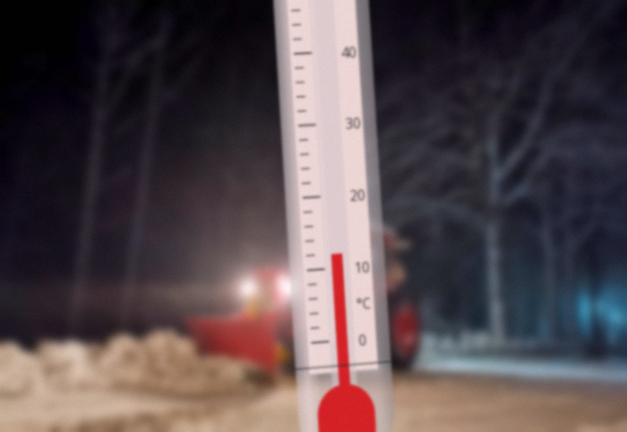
{"value": 12, "unit": "°C"}
